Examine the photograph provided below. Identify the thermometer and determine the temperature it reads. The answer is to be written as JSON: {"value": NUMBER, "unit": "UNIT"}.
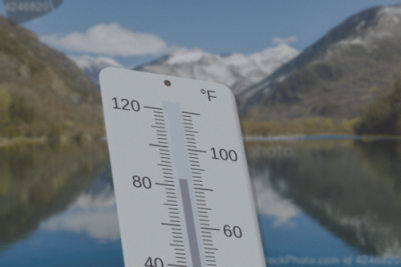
{"value": 84, "unit": "°F"}
